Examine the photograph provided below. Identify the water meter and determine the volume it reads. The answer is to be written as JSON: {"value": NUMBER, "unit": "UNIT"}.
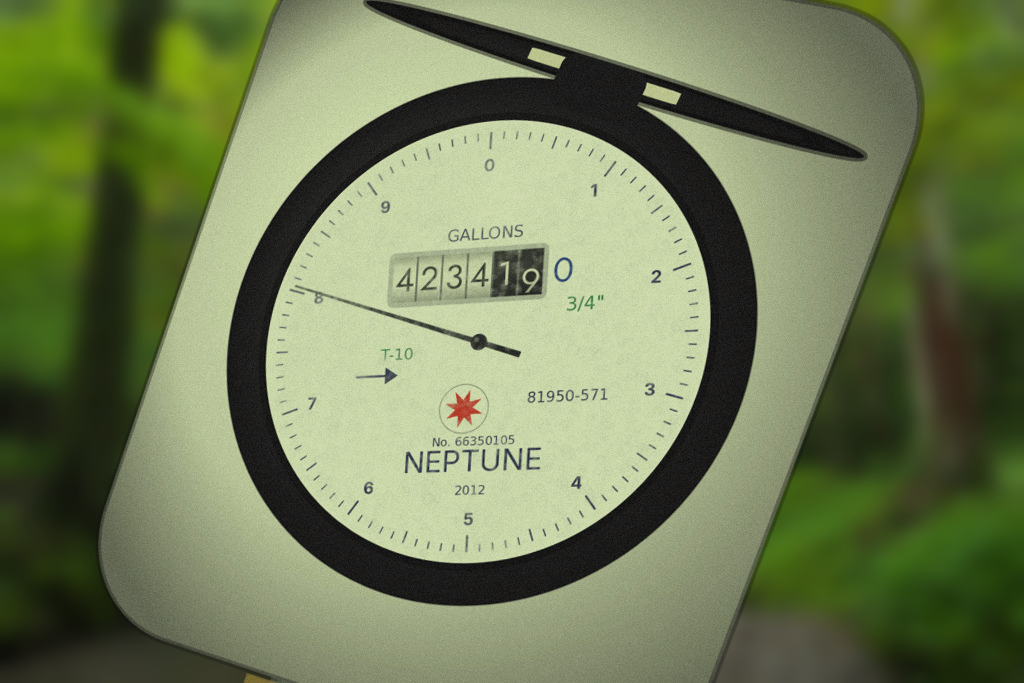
{"value": 4234188.0, "unit": "gal"}
